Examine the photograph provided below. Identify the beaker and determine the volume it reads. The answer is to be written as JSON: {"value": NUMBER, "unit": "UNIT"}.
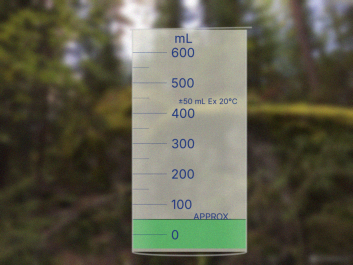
{"value": 50, "unit": "mL"}
